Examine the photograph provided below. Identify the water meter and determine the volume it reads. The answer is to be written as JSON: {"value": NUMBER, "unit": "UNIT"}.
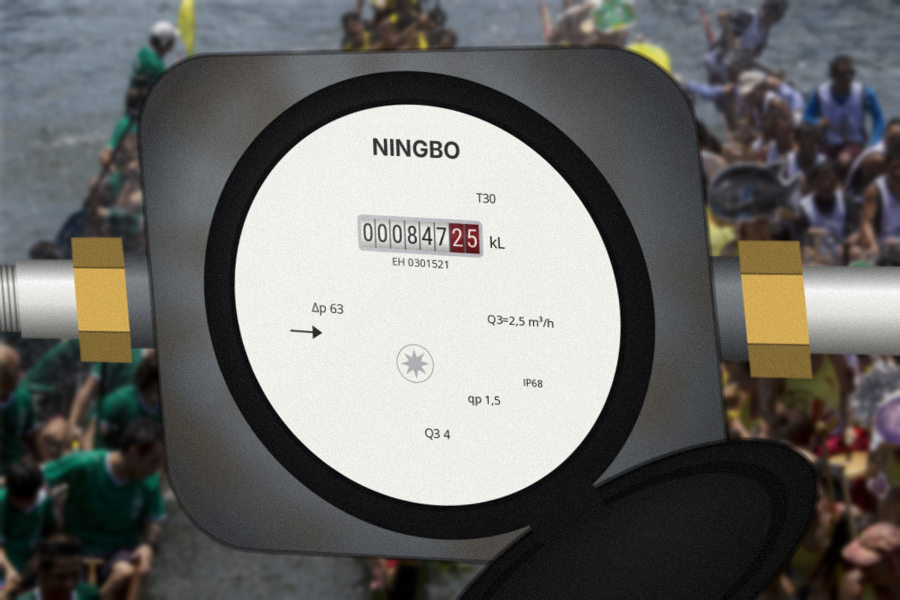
{"value": 847.25, "unit": "kL"}
